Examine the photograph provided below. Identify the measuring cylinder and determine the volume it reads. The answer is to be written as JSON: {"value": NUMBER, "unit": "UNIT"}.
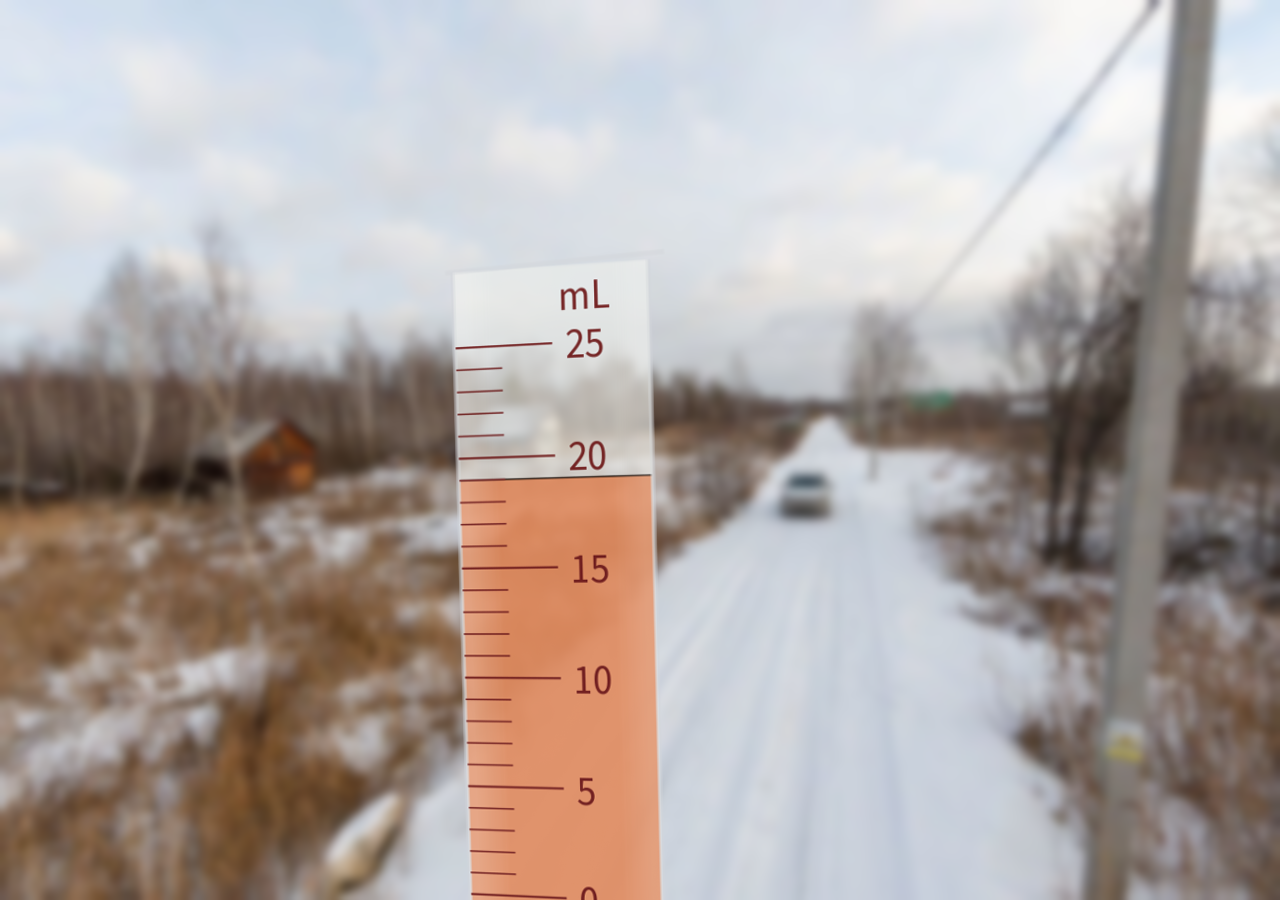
{"value": 19, "unit": "mL"}
